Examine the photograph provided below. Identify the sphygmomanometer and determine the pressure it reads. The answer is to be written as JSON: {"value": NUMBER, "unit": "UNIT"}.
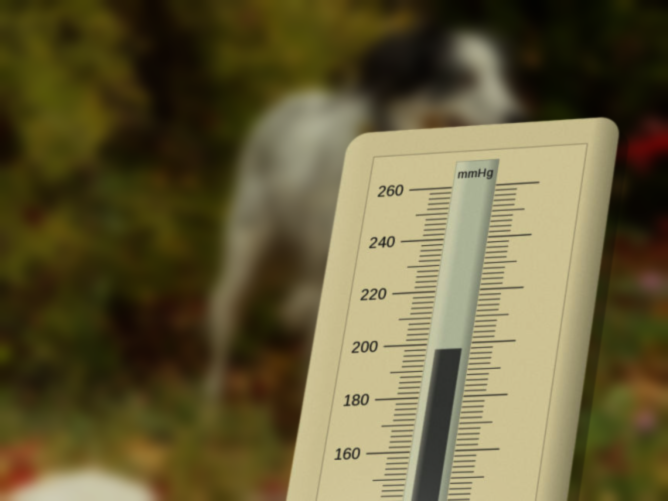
{"value": 198, "unit": "mmHg"}
